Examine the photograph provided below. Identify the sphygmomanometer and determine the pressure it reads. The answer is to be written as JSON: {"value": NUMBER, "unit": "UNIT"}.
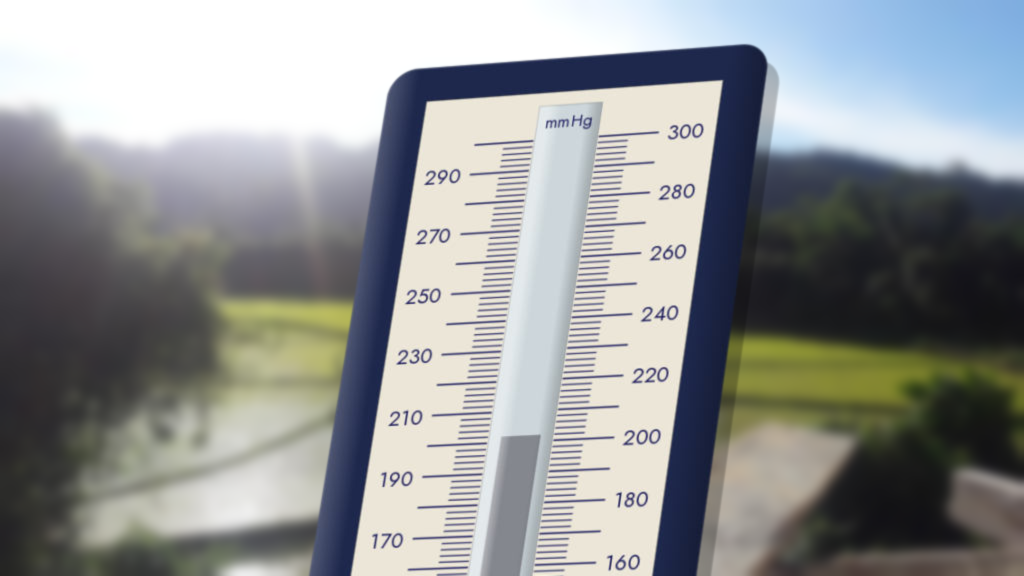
{"value": 202, "unit": "mmHg"}
